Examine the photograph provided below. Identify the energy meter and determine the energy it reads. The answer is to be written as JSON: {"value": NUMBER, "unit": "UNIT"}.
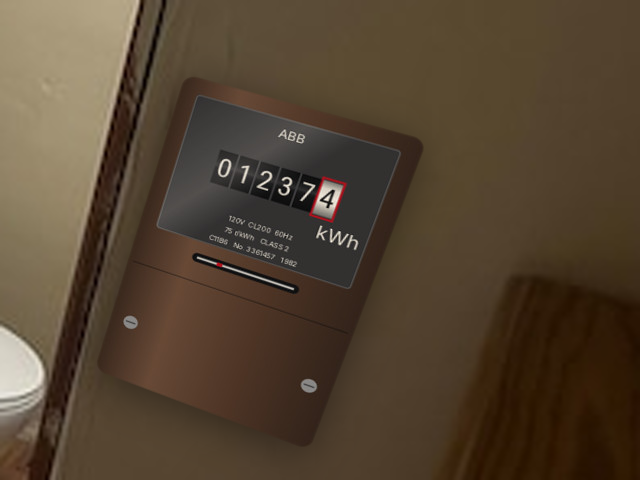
{"value": 1237.4, "unit": "kWh"}
